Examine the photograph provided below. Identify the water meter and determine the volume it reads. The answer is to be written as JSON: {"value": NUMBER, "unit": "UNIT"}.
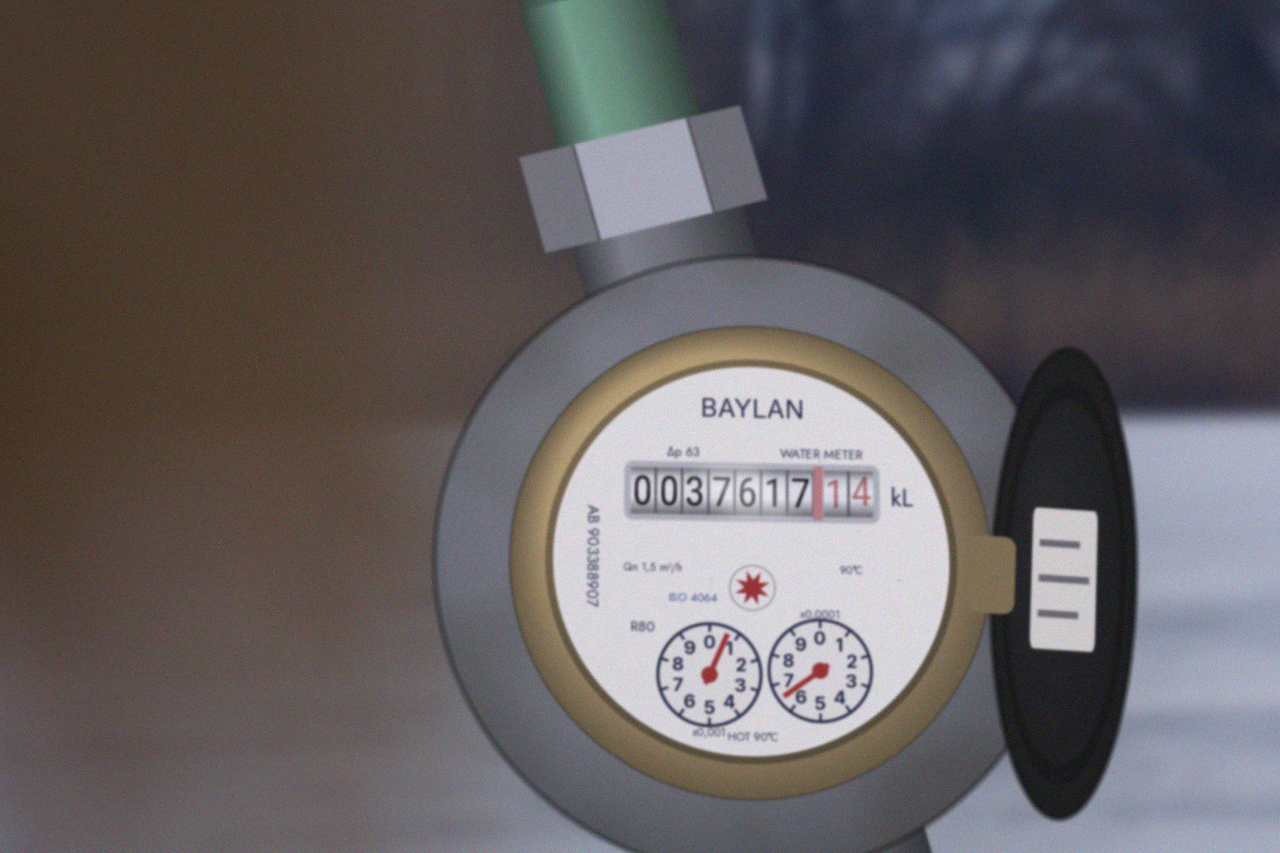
{"value": 37617.1406, "unit": "kL"}
